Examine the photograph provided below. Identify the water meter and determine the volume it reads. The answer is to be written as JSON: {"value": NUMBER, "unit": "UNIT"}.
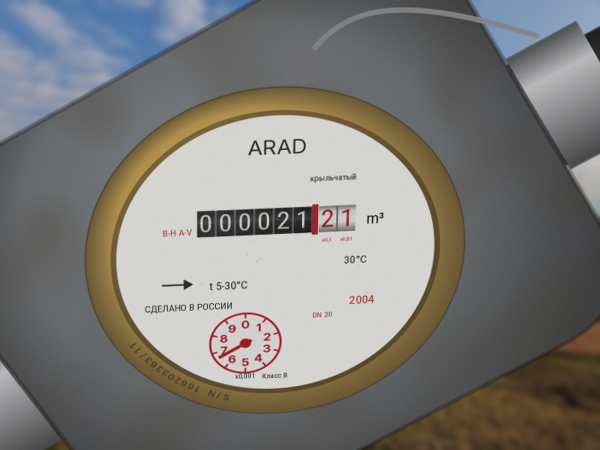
{"value": 21.216, "unit": "m³"}
